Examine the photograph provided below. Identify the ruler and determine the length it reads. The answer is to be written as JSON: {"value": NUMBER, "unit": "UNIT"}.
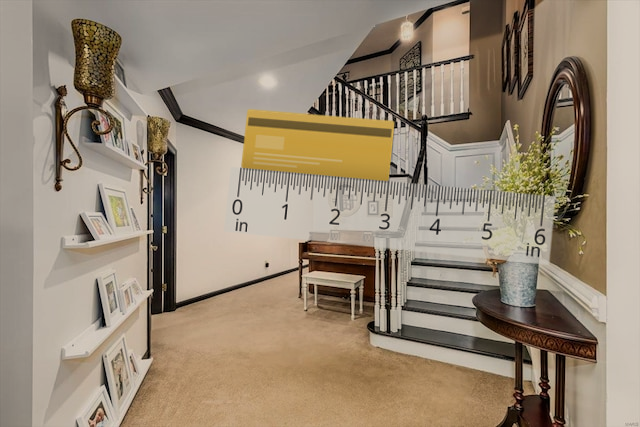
{"value": 3, "unit": "in"}
